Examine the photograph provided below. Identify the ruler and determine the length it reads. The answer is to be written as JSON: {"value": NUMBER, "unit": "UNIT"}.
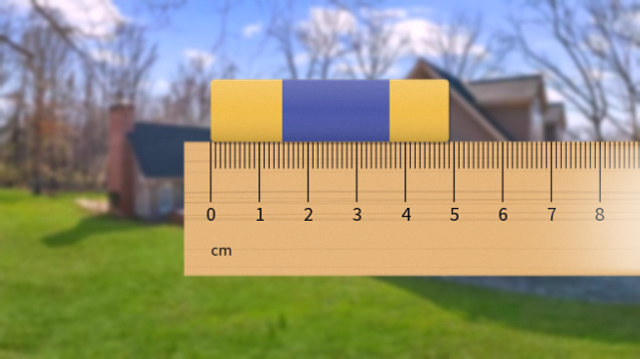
{"value": 4.9, "unit": "cm"}
